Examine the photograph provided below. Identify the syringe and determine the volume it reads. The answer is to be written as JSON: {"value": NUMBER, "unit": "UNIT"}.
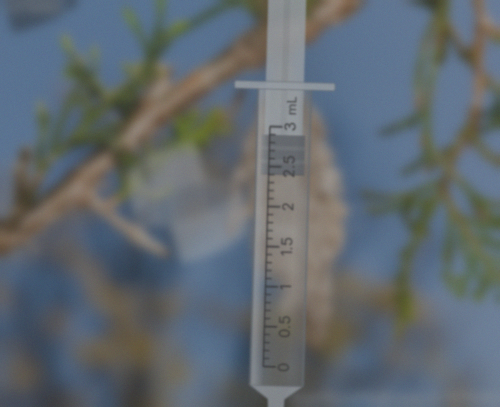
{"value": 2.4, "unit": "mL"}
